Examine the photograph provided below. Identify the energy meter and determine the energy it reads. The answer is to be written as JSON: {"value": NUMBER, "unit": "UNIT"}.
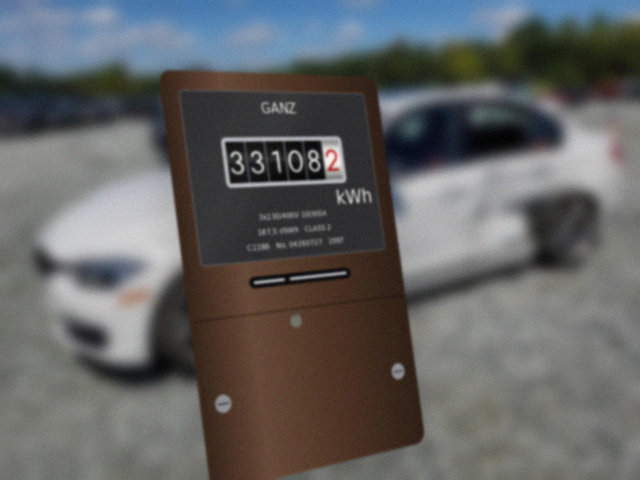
{"value": 33108.2, "unit": "kWh"}
